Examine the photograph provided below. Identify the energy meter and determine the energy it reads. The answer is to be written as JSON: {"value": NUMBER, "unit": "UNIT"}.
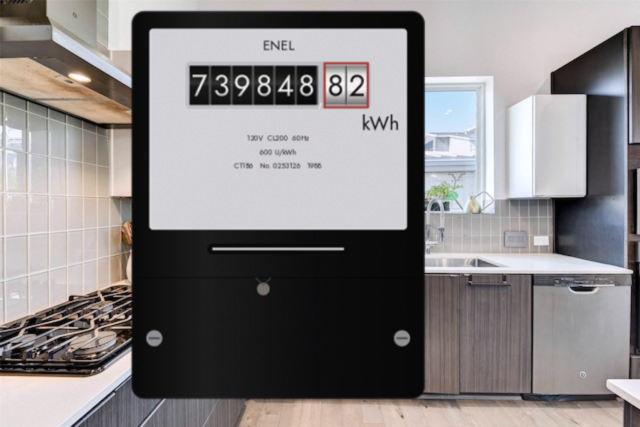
{"value": 739848.82, "unit": "kWh"}
